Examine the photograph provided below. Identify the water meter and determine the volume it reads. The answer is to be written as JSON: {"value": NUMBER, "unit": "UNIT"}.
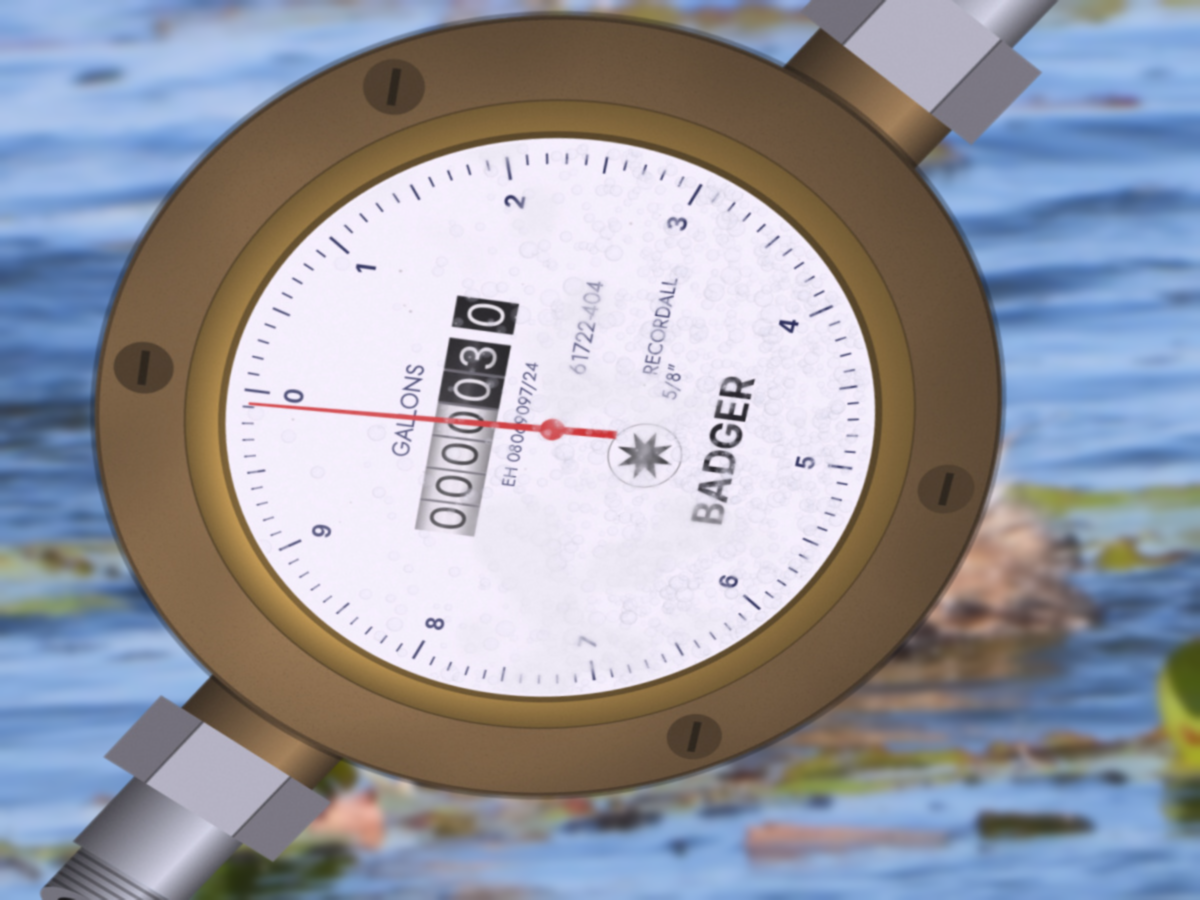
{"value": 29.9, "unit": "gal"}
